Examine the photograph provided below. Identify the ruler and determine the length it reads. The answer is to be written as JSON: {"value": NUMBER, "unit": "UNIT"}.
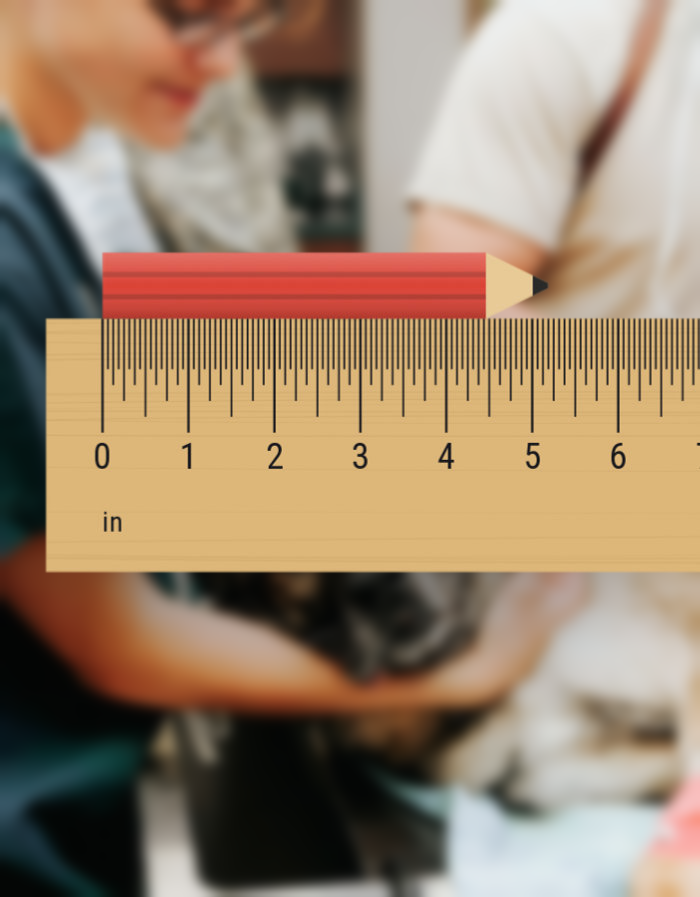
{"value": 5.1875, "unit": "in"}
